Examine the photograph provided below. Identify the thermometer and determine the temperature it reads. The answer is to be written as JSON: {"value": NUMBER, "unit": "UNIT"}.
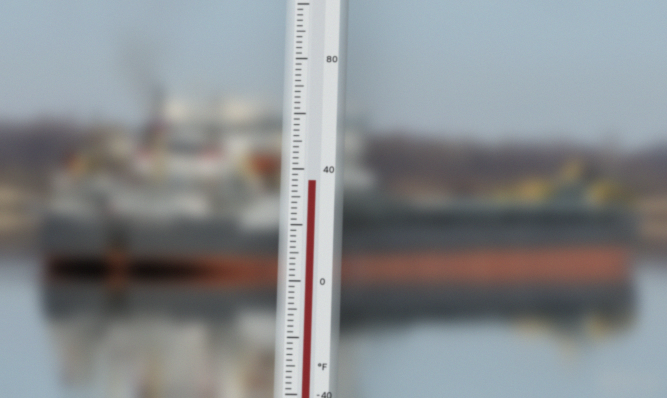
{"value": 36, "unit": "°F"}
